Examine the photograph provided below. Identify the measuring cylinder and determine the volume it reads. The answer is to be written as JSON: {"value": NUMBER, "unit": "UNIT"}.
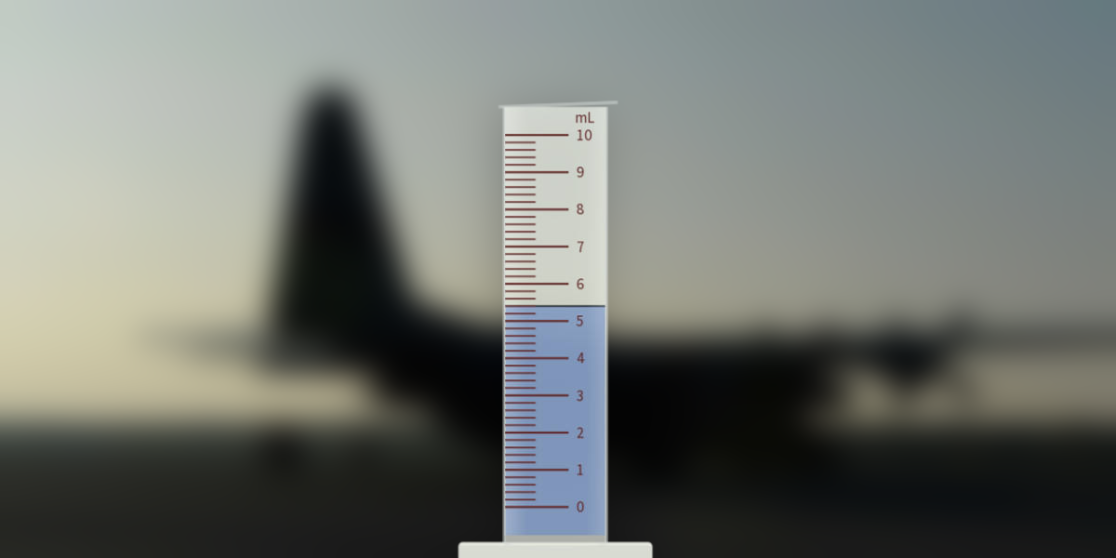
{"value": 5.4, "unit": "mL"}
